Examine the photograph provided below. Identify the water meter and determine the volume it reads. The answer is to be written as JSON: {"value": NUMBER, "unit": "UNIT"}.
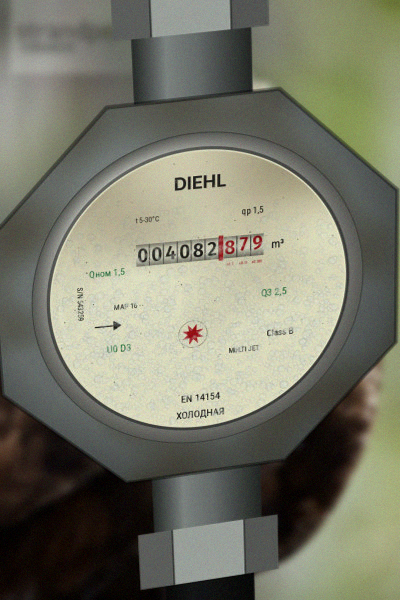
{"value": 4082.879, "unit": "m³"}
